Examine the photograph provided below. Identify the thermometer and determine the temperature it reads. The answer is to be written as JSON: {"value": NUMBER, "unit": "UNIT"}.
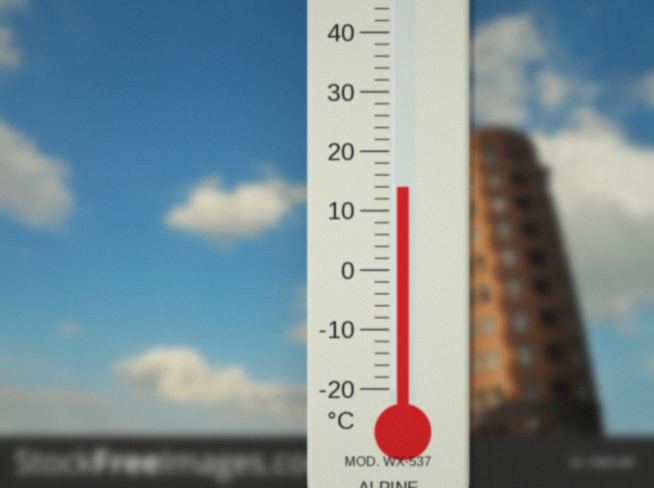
{"value": 14, "unit": "°C"}
